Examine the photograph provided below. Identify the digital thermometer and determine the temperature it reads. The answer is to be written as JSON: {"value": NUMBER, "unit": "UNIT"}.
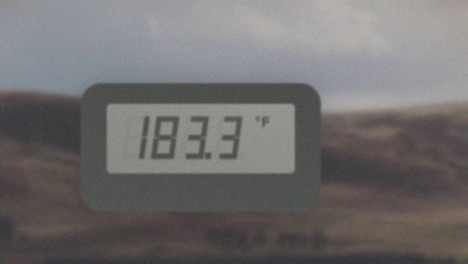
{"value": 183.3, "unit": "°F"}
